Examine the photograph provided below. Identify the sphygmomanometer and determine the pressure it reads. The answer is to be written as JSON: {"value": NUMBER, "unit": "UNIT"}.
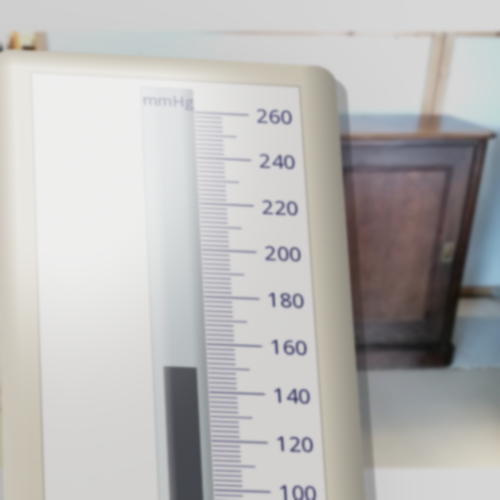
{"value": 150, "unit": "mmHg"}
